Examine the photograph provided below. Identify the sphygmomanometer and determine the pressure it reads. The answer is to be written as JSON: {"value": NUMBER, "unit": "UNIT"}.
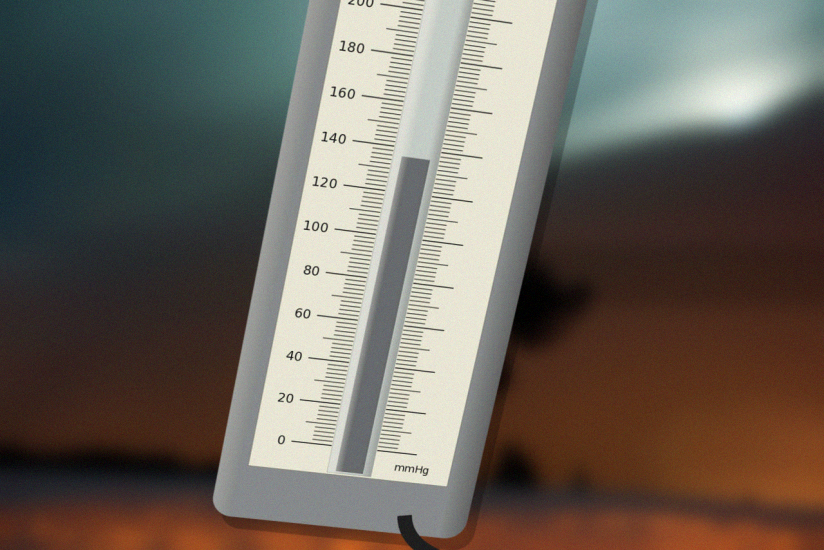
{"value": 136, "unit": "mmHg"}
